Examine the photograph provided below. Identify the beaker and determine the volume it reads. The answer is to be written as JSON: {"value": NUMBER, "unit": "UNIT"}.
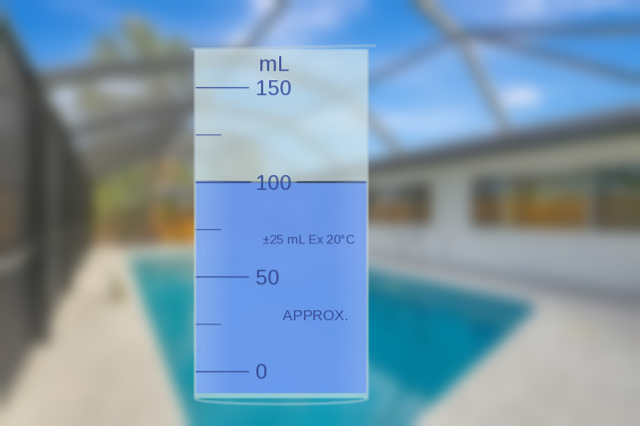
{"value": 100, "unit": "mL"}
